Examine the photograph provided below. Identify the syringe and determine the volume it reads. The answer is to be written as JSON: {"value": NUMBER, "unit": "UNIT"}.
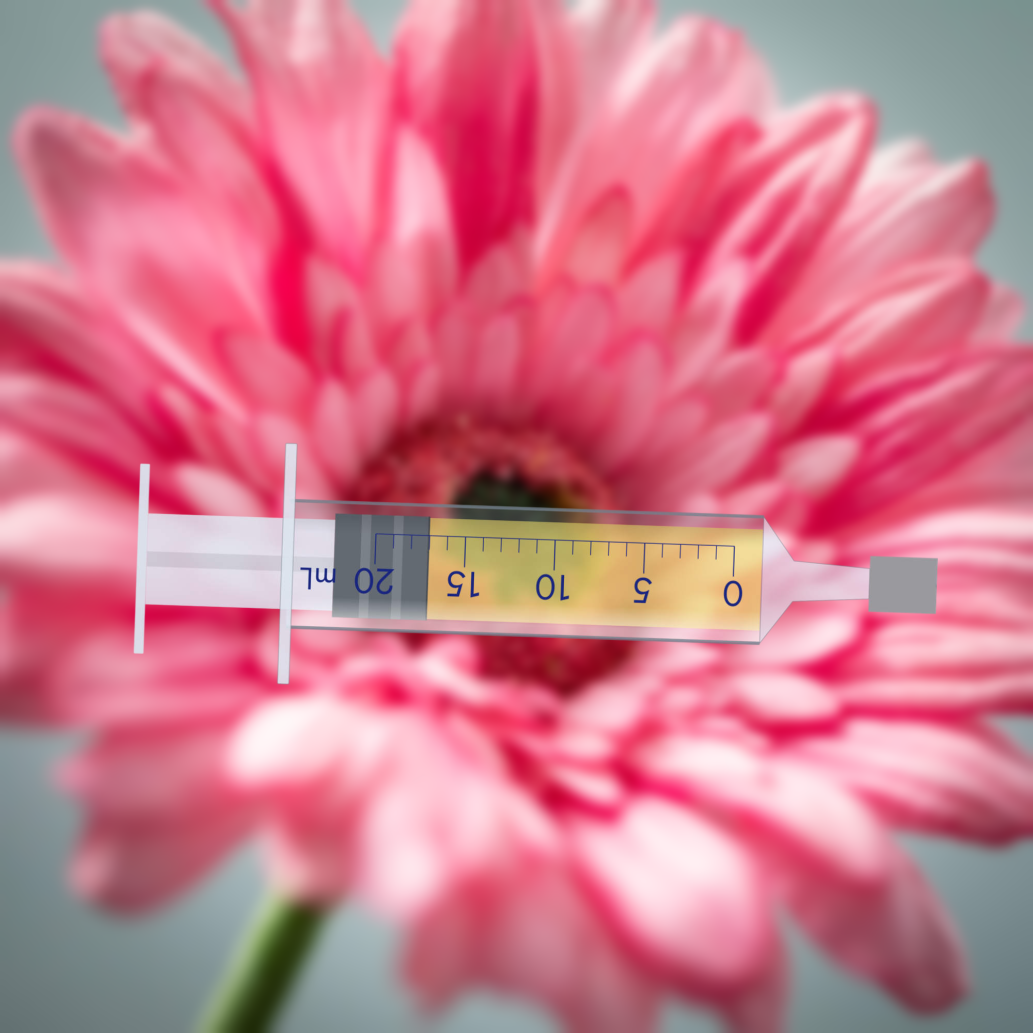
{"value": 17, "unit": "mL"}
